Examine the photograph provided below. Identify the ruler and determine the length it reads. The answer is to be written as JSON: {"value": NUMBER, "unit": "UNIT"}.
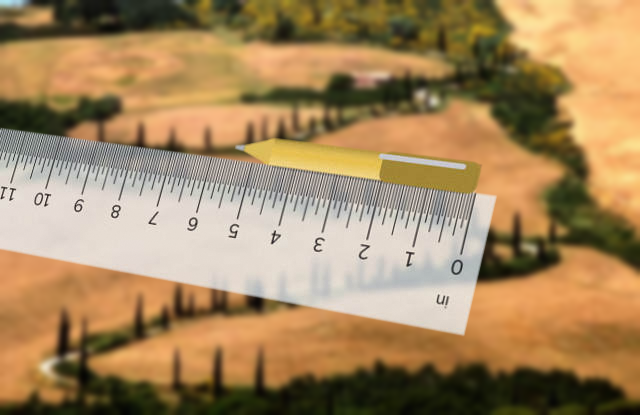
{"value": 5.5, "unit": "in"}
